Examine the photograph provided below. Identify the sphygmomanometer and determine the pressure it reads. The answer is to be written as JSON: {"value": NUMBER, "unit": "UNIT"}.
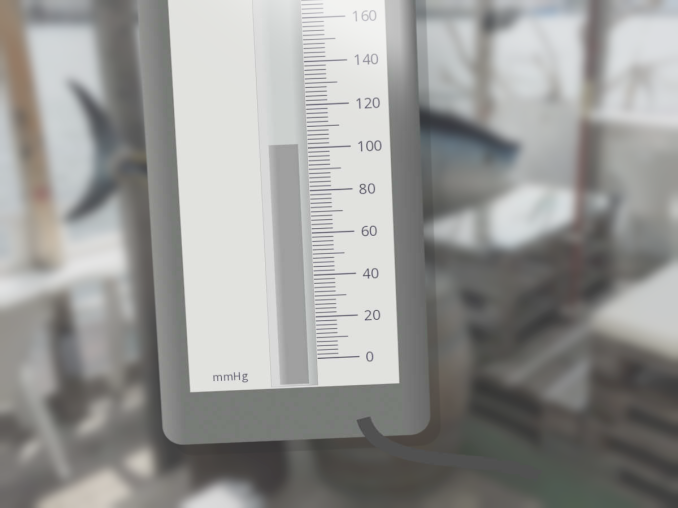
{"value": 102, "unit": "mmHg"}
